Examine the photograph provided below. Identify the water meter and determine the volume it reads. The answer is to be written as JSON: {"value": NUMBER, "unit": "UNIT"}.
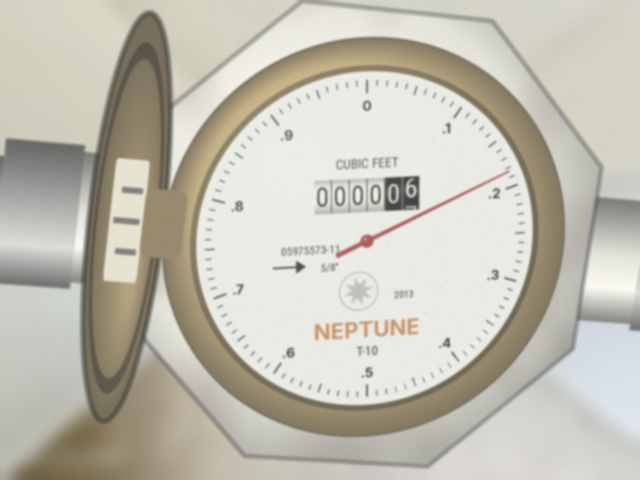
{"value": 6.18, "unit": "ft³"}
